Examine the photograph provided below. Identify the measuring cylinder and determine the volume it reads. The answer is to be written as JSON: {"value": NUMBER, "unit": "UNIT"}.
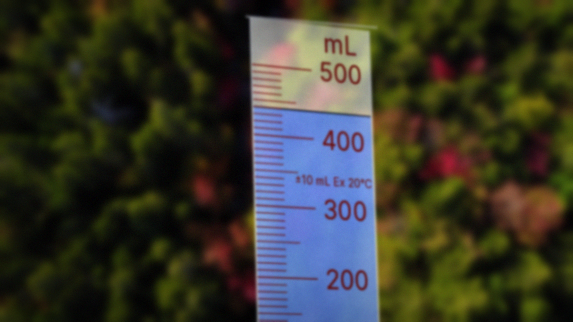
{"value": 440, "unit": "mL"}
